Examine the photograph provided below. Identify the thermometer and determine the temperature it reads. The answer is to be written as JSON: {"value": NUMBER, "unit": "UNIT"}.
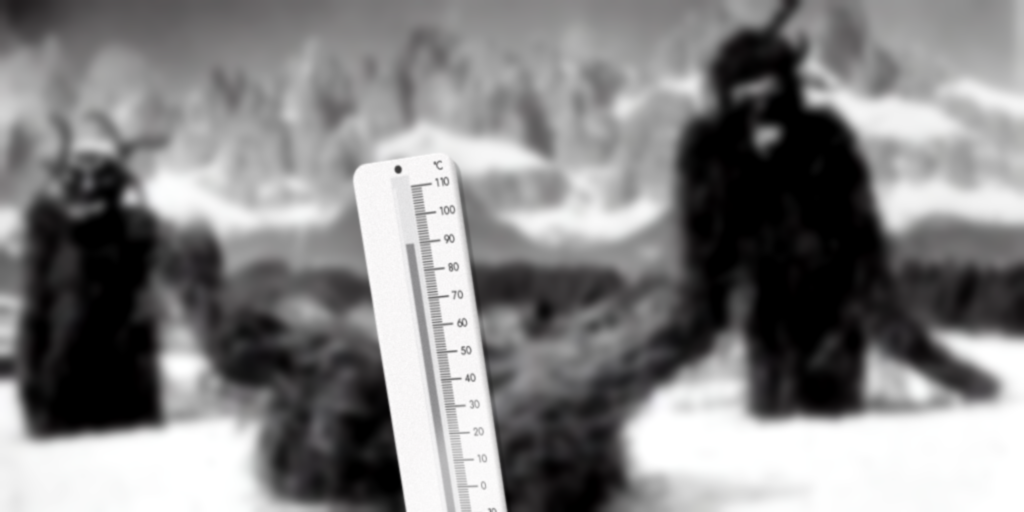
{"value": 90, "unit": "°C"}
